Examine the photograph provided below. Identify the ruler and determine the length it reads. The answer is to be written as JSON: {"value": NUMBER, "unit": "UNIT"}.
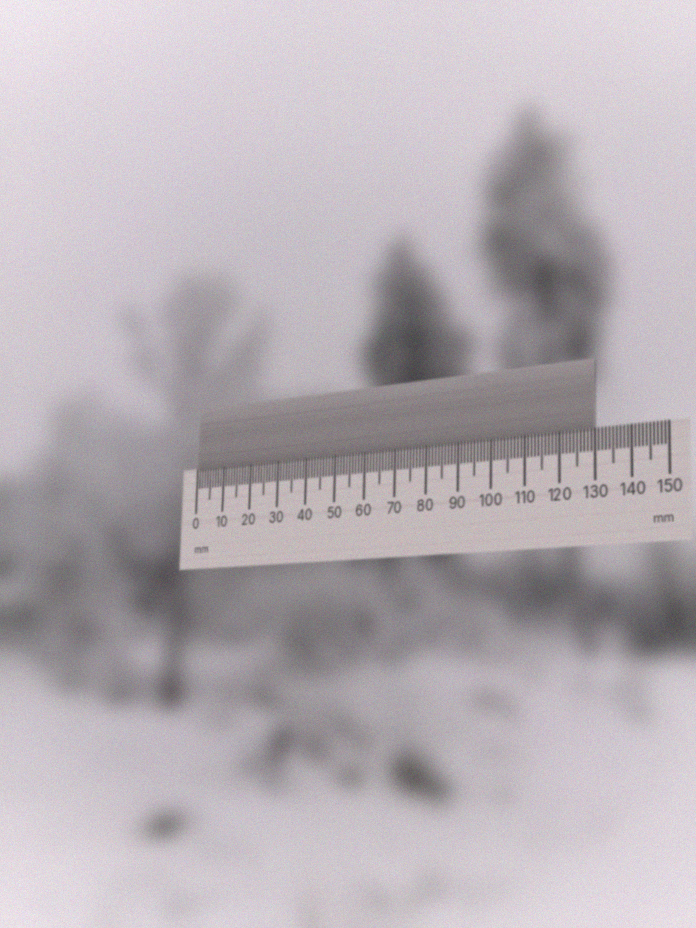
{"value": 130, "unit": "mm"}
